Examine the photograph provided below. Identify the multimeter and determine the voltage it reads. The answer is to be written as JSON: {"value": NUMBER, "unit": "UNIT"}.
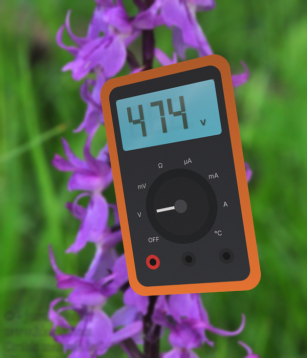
{"value": 474, "unit": "V"}
